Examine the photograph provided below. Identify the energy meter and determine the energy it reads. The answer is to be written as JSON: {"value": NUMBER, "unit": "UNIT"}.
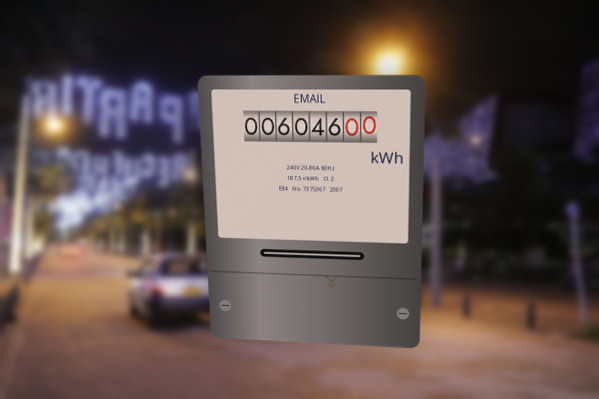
{"value": 6046.00, "unit": "kWh"}
